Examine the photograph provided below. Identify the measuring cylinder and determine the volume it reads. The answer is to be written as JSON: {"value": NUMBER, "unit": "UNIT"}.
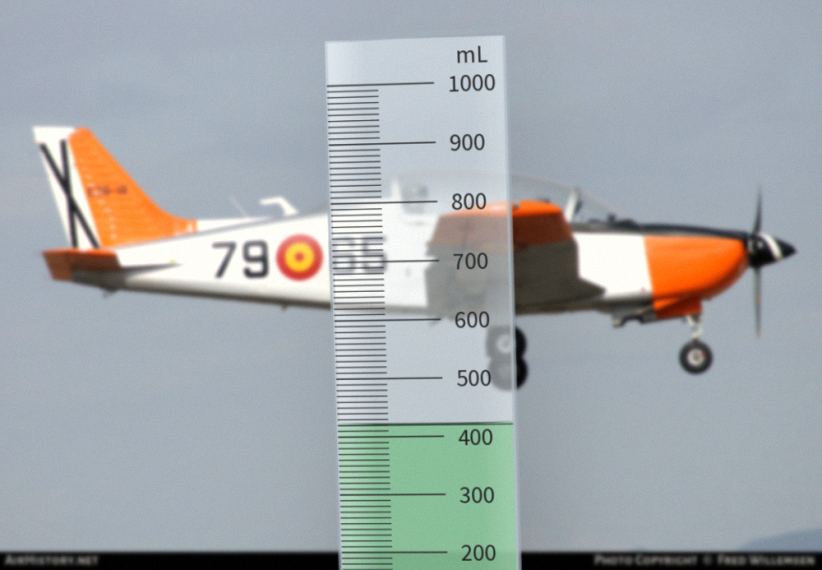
{"value": 420, "unit": "mL"}
